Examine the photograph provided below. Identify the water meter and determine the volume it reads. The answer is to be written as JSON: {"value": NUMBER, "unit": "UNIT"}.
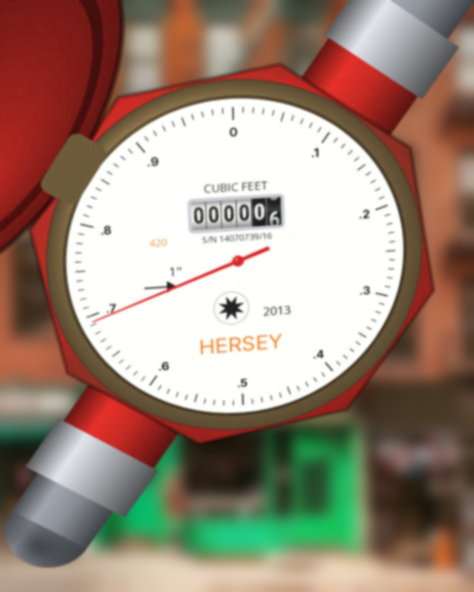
{"value": 5.69, "unit": "ft³"}
